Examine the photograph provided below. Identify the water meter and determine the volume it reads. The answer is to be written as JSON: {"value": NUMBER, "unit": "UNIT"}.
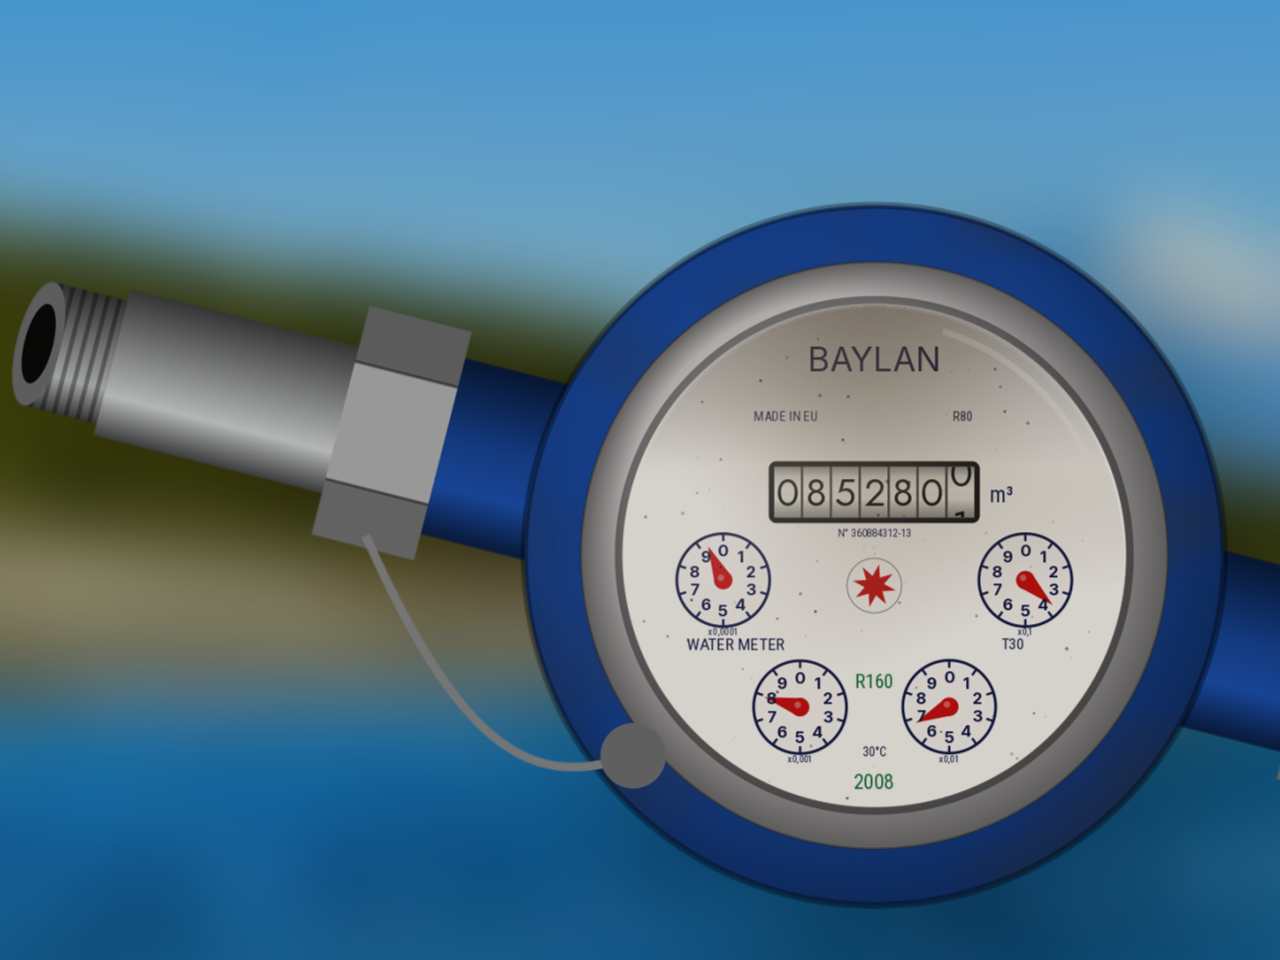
{"value": 852800.3679, "unit": "m³"}
